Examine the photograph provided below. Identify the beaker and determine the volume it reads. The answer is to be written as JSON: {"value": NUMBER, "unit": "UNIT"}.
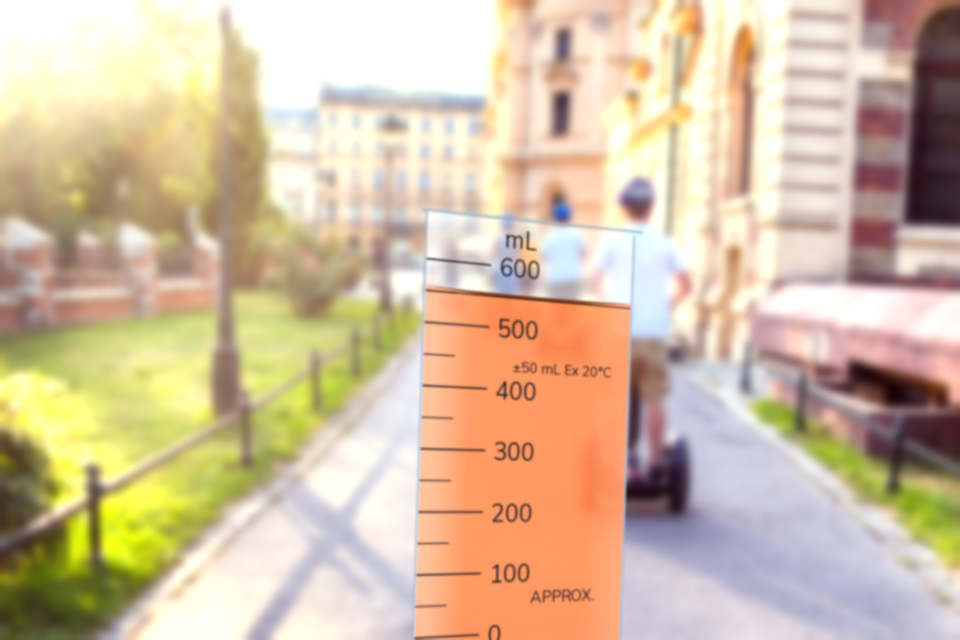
{"value": 550, "unit": "mL"}
